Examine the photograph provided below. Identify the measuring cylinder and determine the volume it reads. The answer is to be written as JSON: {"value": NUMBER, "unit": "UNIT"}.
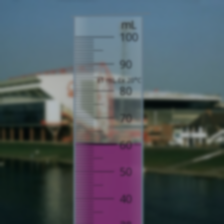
{"value": 60, "unit": "mL"}
